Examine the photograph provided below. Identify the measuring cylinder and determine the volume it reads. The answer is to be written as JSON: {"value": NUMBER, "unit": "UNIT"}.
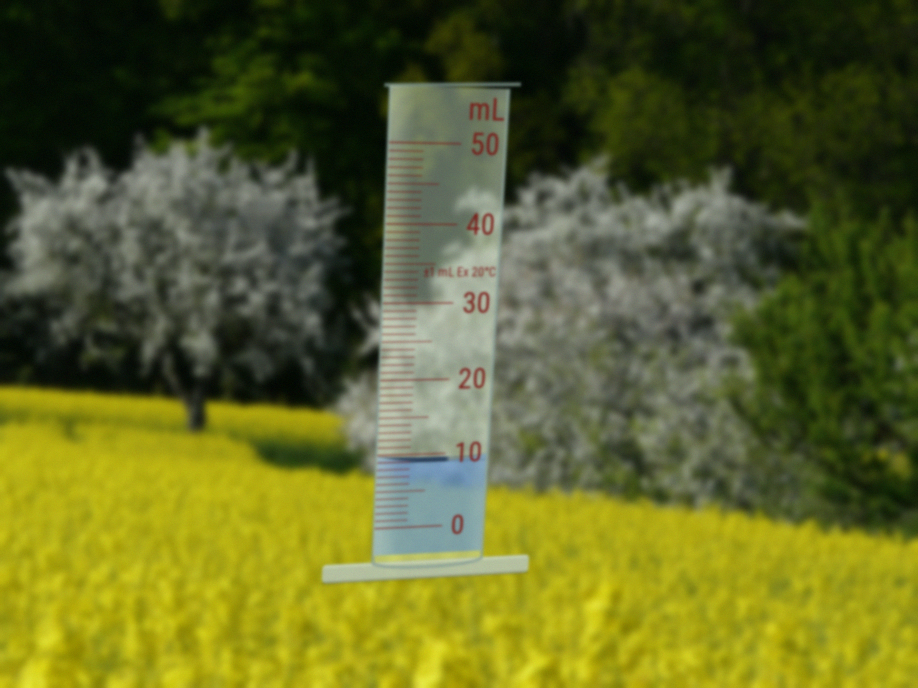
{"value": 9, "unit": "mL"}
